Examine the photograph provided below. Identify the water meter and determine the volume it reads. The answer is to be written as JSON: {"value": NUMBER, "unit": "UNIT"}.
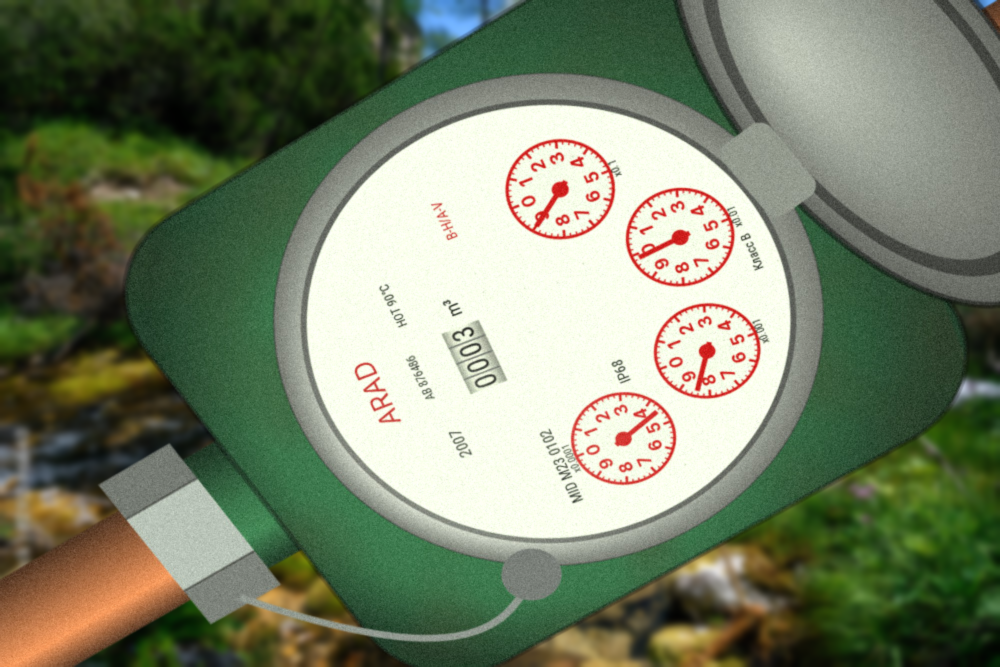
{"value": 3.8984, "unit": "m³"}
